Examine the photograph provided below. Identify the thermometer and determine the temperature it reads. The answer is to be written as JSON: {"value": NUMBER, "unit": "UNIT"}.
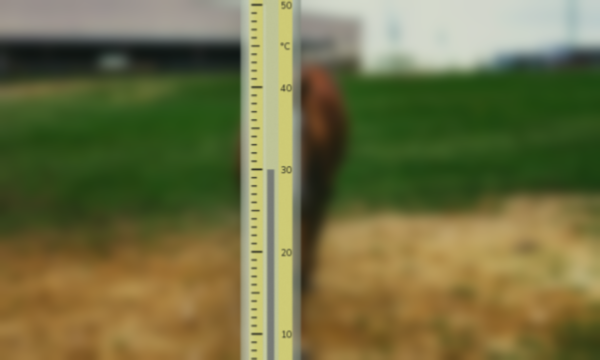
{"value": 30, "unit": "°C"}
